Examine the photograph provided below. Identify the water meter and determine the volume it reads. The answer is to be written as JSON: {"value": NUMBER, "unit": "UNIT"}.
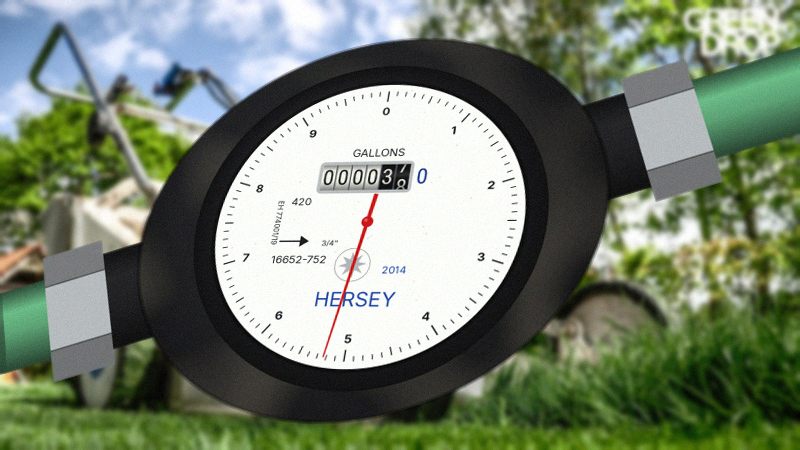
{"value": 375.2, "unit": "gal"}
